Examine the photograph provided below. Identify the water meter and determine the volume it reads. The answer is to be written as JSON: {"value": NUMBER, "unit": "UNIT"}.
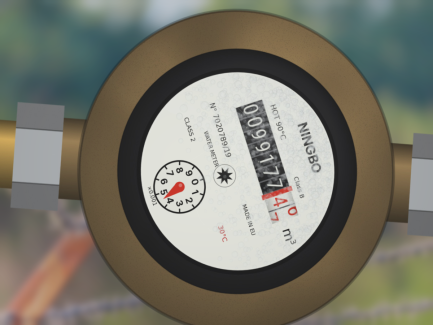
{"value": 99177.464, "unit": "m³"}
